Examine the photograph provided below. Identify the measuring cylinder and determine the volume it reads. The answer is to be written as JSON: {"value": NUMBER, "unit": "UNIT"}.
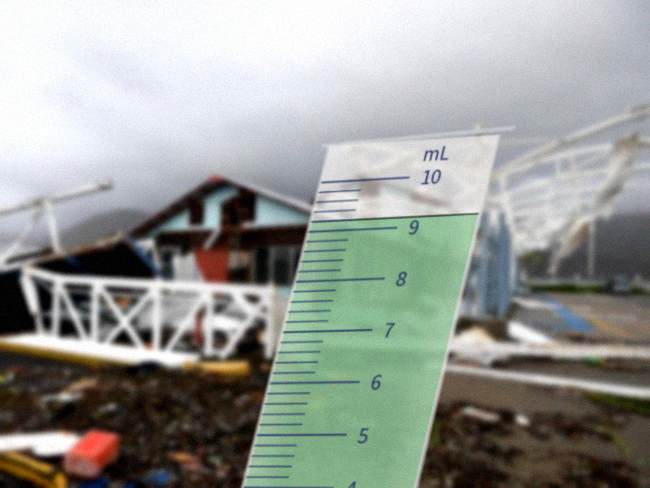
{"value": 9.2, "unit": "mL"}
